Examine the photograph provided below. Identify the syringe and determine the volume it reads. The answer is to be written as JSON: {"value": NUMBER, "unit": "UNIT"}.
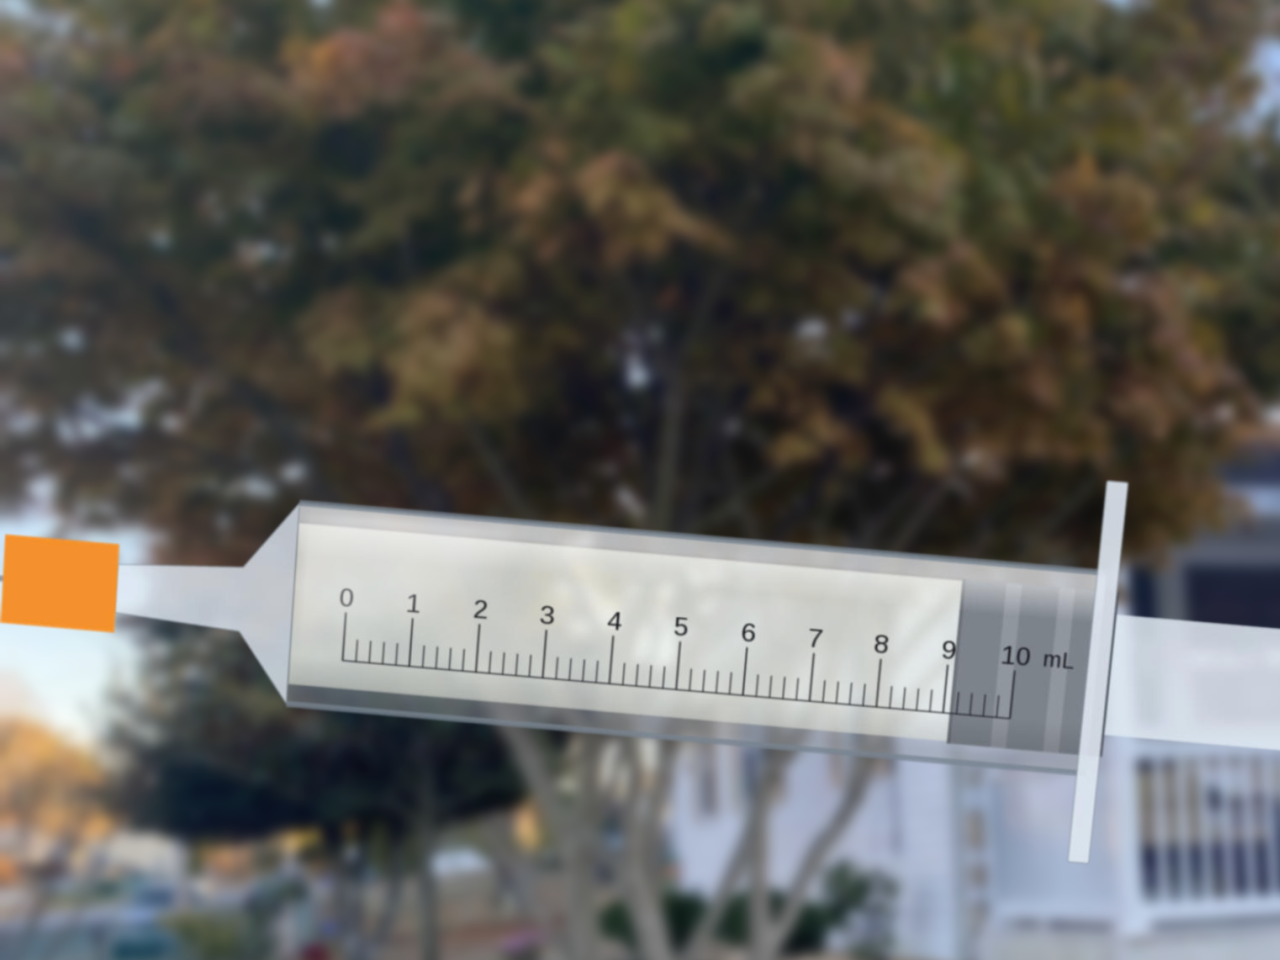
{"value": 9.1, "unit": "mL"}
